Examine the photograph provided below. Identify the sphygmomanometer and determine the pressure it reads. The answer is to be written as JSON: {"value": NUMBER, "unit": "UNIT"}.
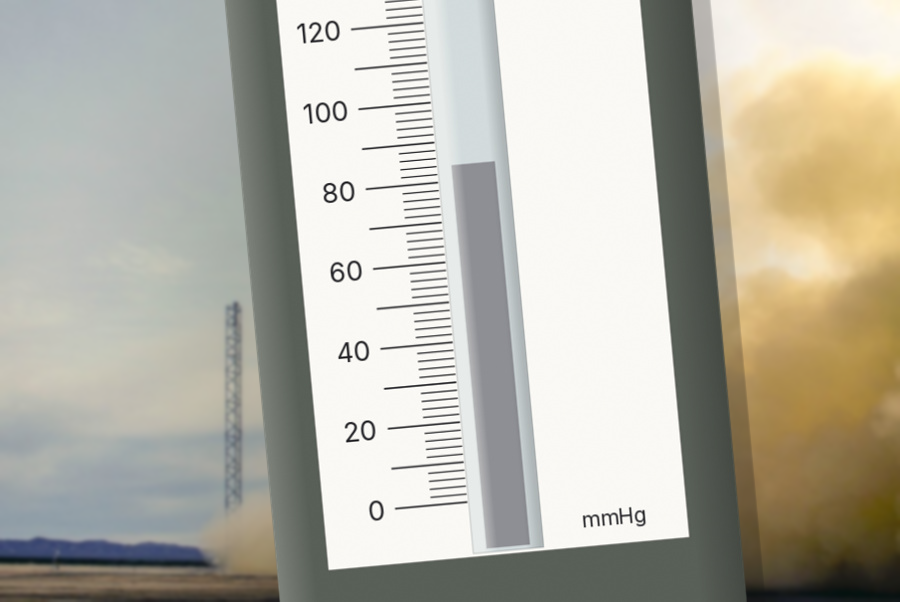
{"value": 84, "unit": "mmHg"}
